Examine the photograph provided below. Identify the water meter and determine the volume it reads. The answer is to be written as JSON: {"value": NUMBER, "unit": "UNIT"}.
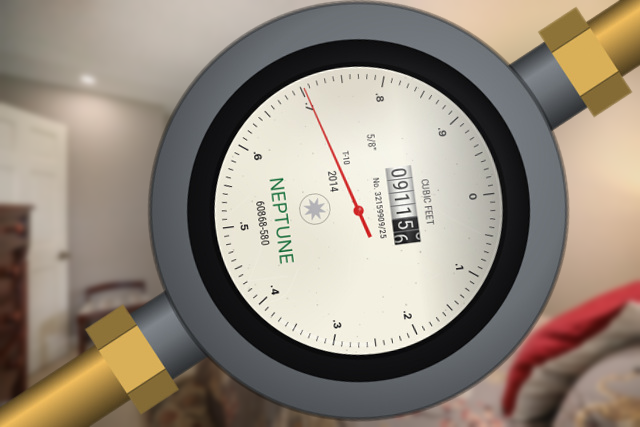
{"value": 91155.70, "unit": "ft³"}
